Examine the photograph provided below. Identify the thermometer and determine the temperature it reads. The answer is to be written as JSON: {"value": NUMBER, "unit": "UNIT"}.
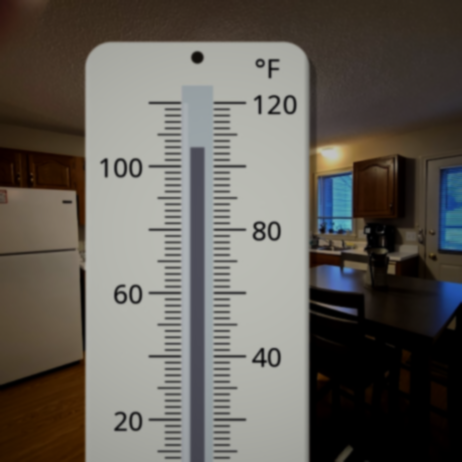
{"value": 106, "unit": "°F"}
